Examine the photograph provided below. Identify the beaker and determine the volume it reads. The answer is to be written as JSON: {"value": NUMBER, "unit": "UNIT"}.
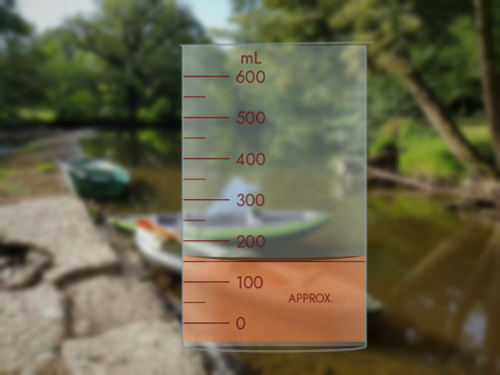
{"value": 150, "unit": "mL"}
